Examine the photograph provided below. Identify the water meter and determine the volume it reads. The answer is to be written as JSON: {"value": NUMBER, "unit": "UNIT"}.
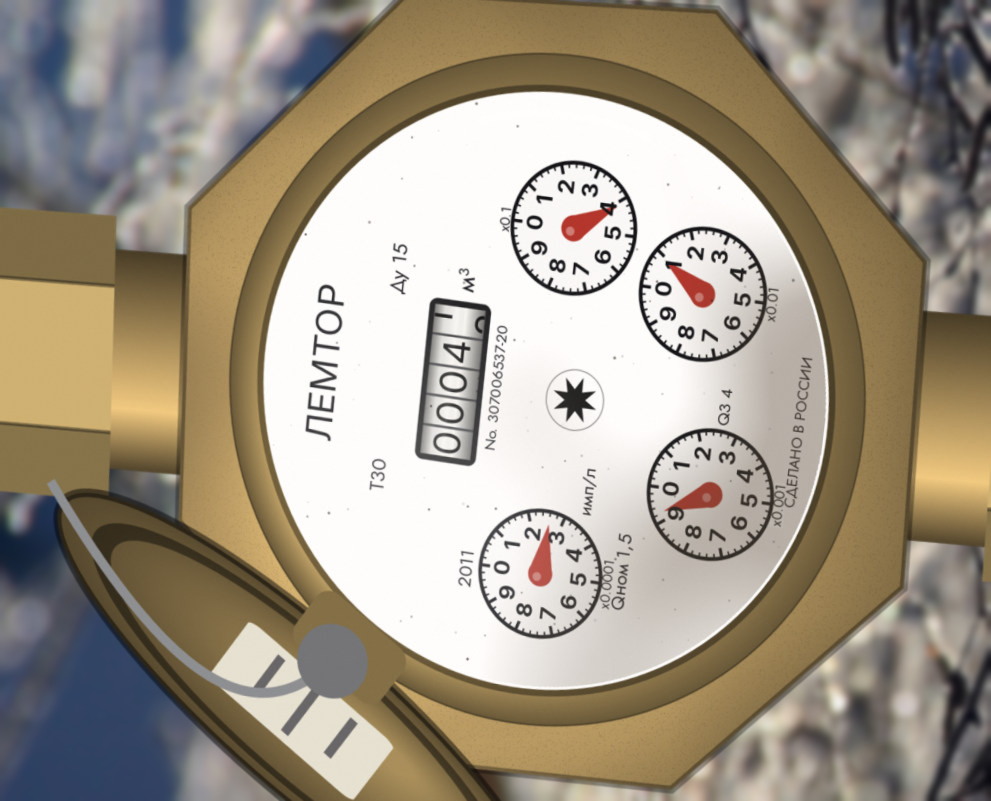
{"value": 41.4092, "unit": "m³"}
